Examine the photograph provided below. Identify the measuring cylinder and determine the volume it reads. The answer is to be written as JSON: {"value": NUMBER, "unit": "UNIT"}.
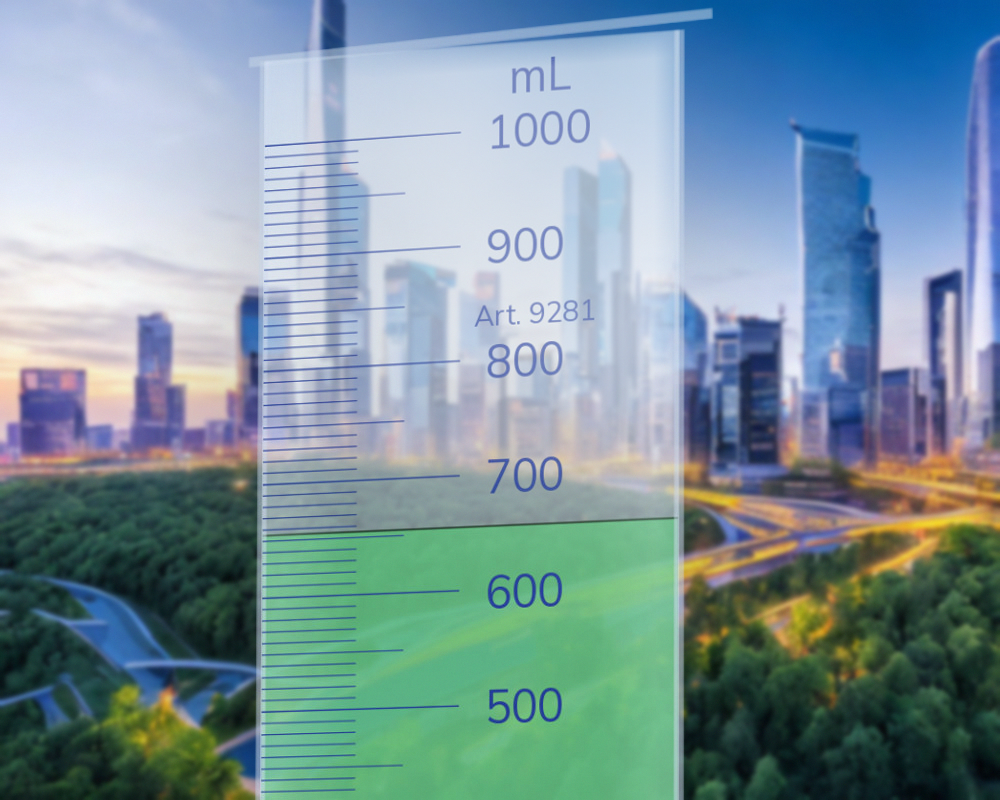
{"value": 655, "unit": "mL"}
